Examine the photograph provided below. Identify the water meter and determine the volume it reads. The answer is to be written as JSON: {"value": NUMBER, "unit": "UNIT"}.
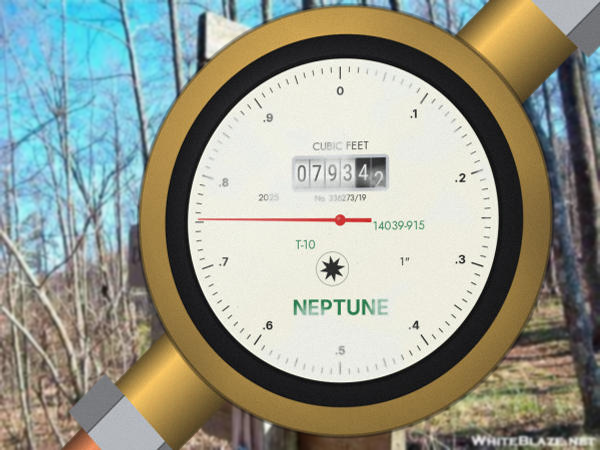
{"value": 79341.75, "unit": "ft³"}
